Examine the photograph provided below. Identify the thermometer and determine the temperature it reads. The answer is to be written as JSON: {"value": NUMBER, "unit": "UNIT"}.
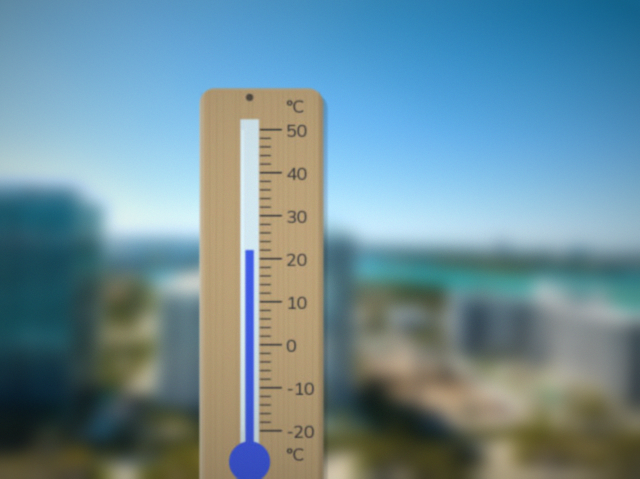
{"value": 22, "unit": "°C"}
